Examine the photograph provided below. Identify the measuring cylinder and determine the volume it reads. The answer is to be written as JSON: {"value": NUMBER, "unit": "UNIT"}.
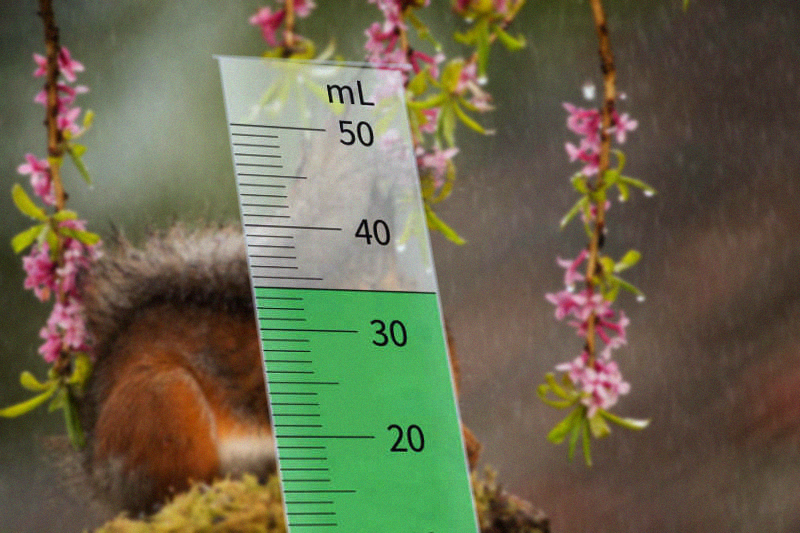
{"value": 34, "unit": "mL"}
